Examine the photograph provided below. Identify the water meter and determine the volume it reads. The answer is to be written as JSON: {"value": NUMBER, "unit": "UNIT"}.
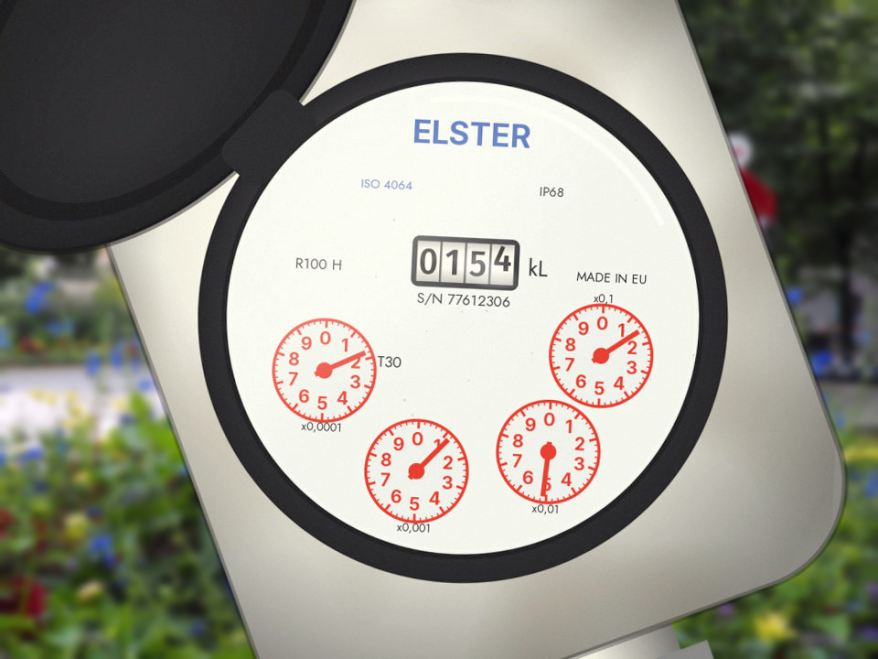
{"value": 154.1511, "unit": "kL"}
